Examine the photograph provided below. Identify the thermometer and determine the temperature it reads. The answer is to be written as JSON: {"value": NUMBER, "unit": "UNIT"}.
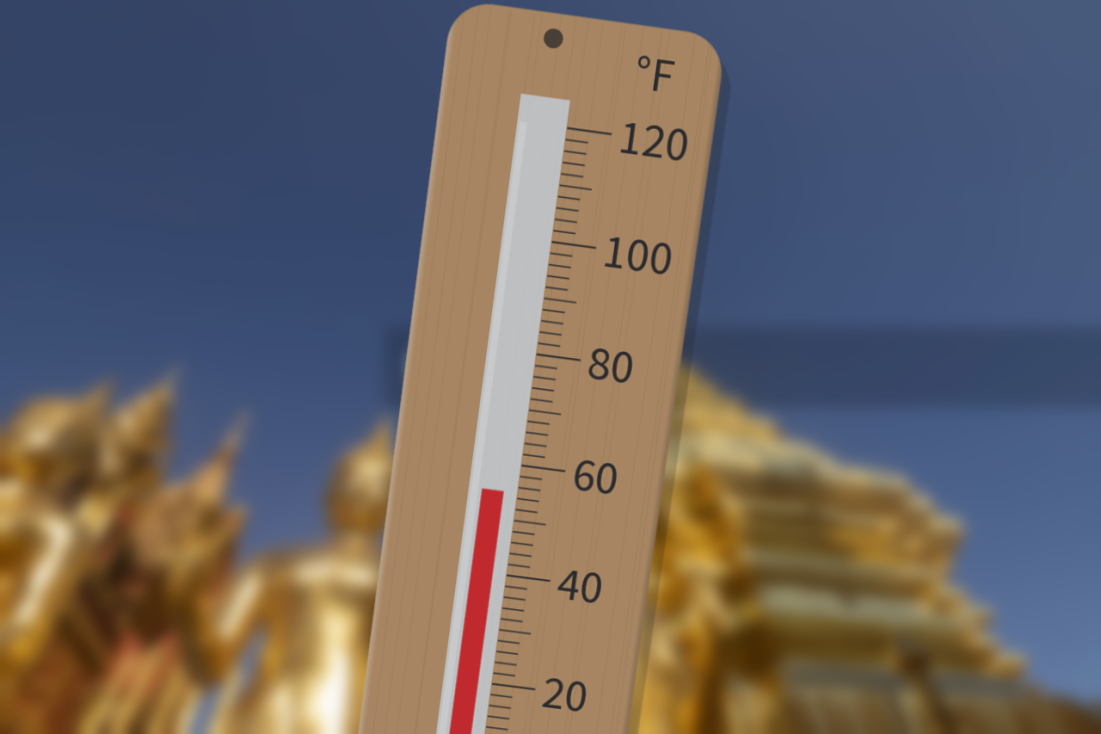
{"value": 55, "unit": "°F"}
